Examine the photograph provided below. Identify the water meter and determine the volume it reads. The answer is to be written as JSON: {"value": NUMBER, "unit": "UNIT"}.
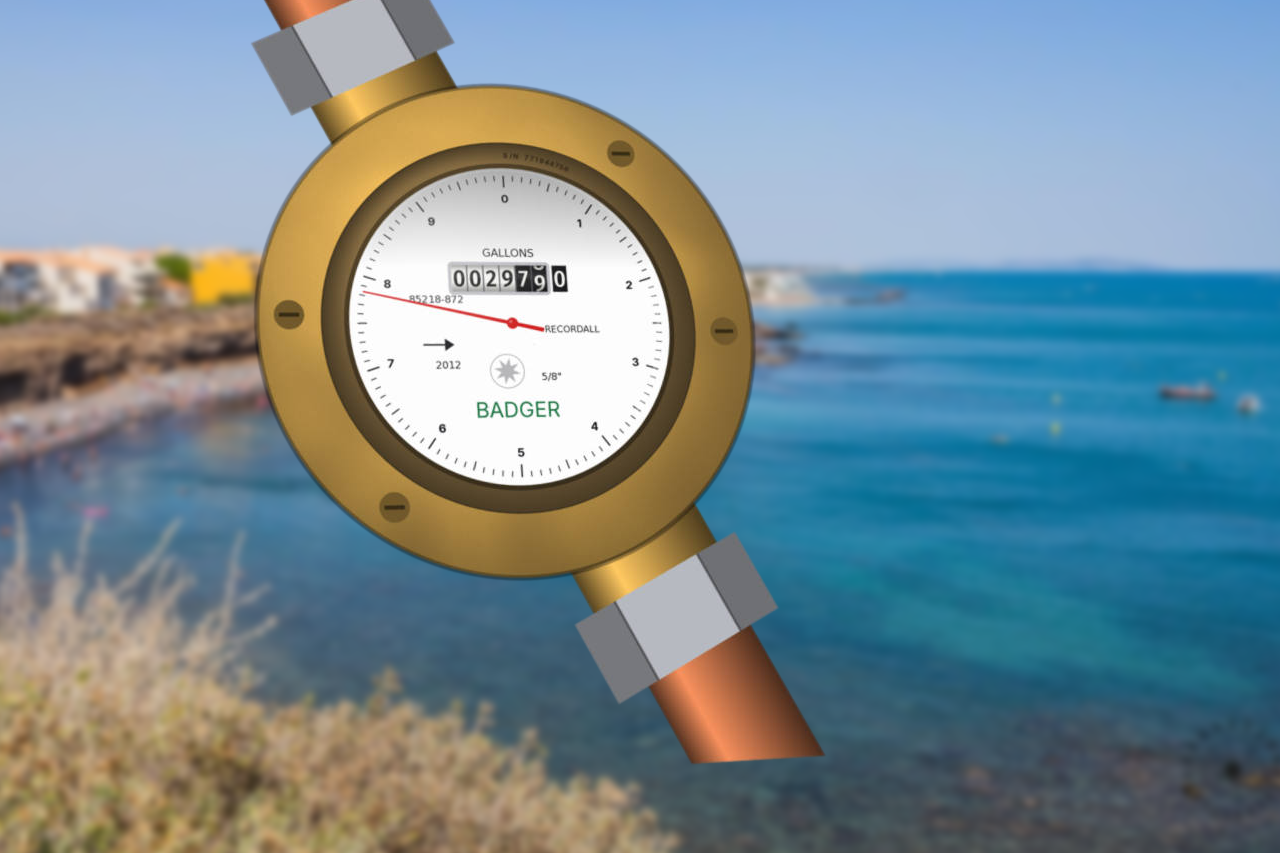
{"value": 29787.8, "unit": "gal"}
